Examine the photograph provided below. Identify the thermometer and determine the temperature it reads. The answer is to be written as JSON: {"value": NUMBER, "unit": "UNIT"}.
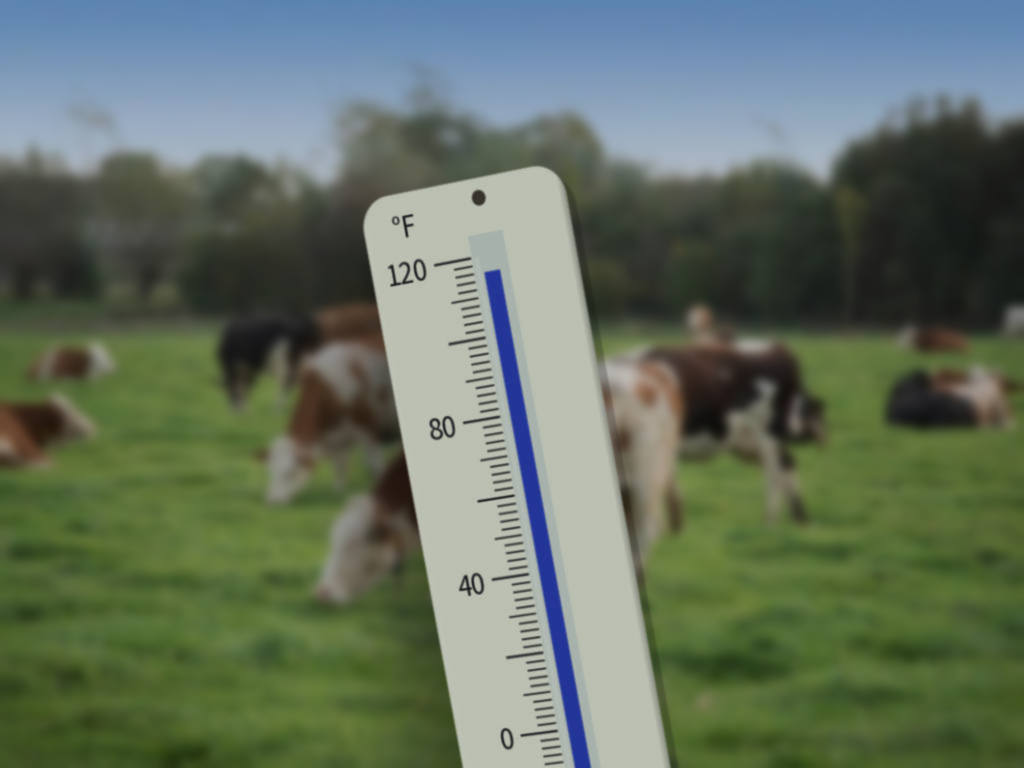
{"value": 116, "unit": "°F"}
